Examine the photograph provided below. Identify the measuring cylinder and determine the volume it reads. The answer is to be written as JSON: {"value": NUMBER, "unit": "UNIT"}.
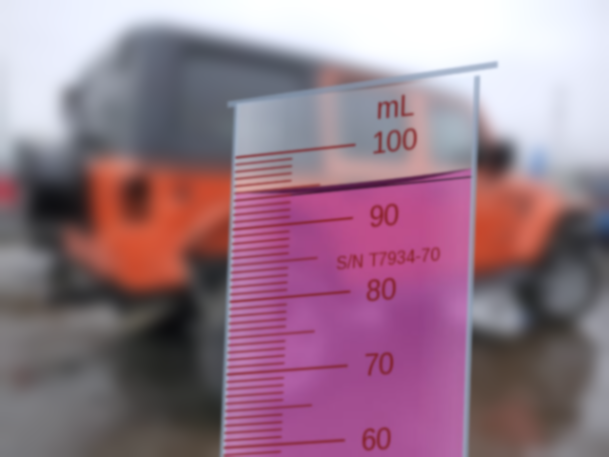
{"value": 94, "unit": "mL"}
